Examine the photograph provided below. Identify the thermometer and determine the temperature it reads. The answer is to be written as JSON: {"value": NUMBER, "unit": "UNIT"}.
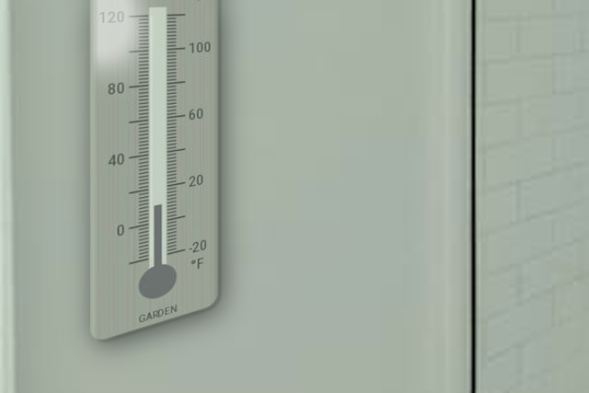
{"value": 10, "unit": "°F"}
